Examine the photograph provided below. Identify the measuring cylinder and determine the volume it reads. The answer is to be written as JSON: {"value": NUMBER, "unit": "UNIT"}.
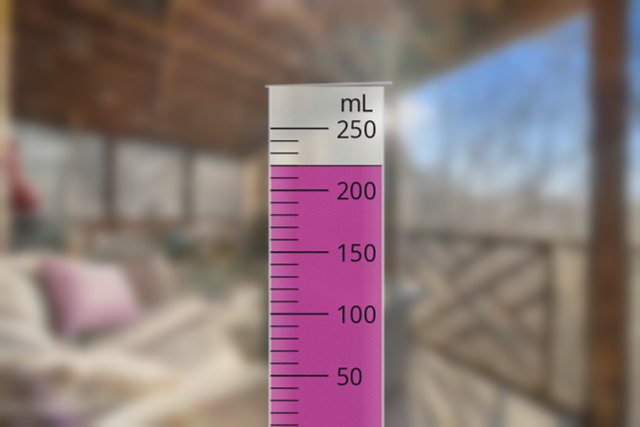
{"value": 220, "unit": "mL"}
